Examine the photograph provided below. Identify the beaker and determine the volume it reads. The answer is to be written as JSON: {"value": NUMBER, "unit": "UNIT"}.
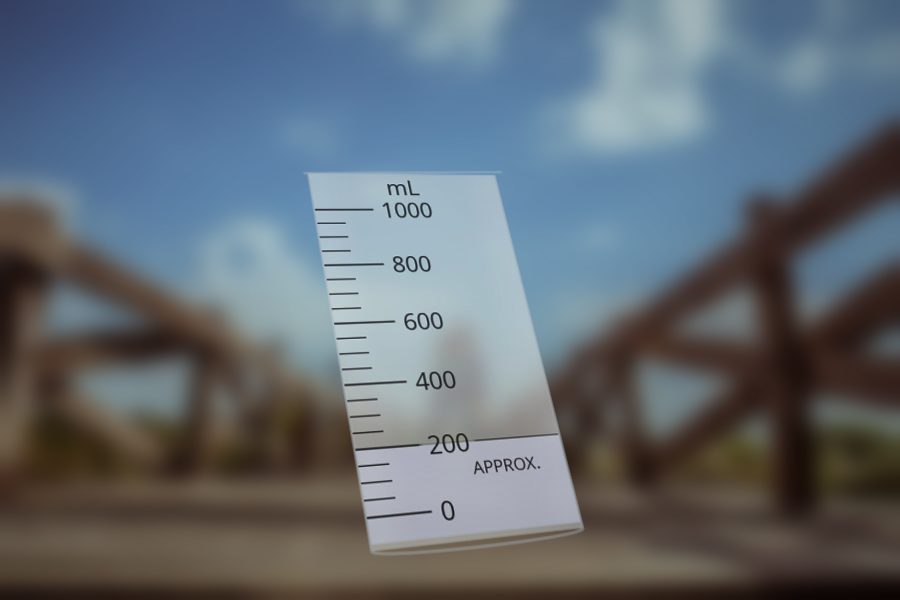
{"value": 200, "unit": "mL"}
